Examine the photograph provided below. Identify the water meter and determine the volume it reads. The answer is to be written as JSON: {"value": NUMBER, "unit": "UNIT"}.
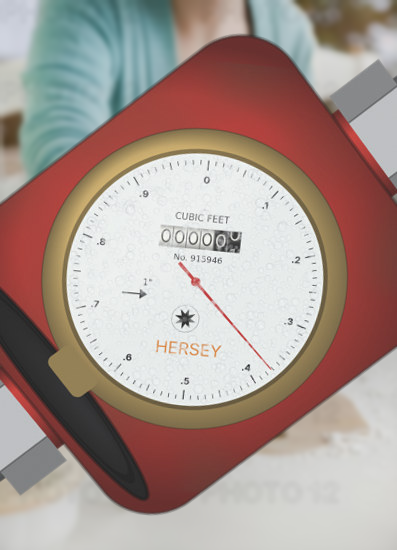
{"value": 0.37, "unit": "ft³"}
